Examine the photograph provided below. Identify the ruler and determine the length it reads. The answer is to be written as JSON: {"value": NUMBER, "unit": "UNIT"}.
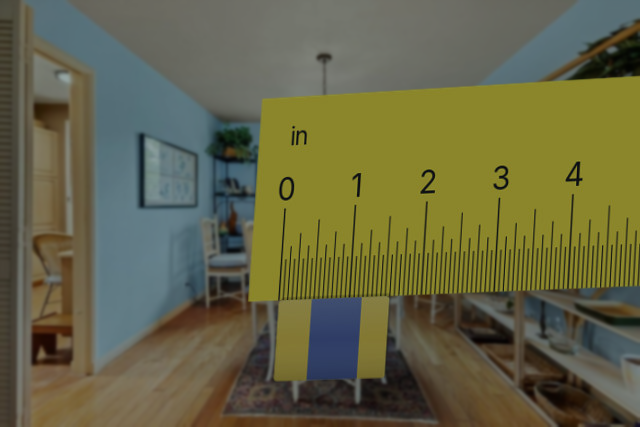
{"value": 1.5625, "unit": "in"}
